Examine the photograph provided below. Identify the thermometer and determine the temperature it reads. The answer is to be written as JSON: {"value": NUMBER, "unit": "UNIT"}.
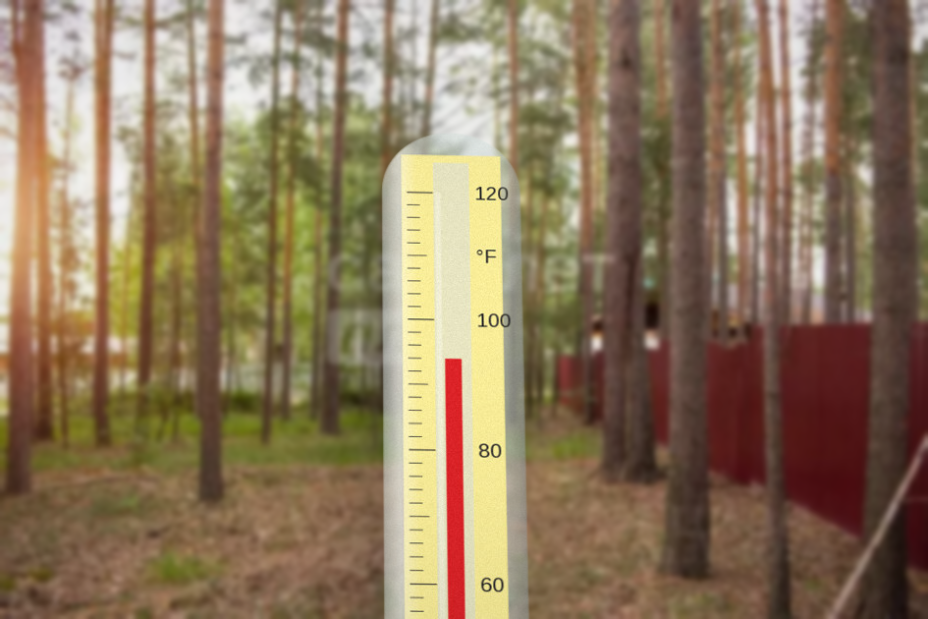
{"value": 94, "unit": "°F"}
